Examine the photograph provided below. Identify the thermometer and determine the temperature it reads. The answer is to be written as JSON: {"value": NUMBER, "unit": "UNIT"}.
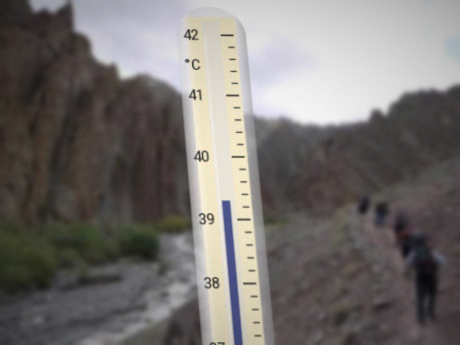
{"value": 39.3, "unit": "°C"}
